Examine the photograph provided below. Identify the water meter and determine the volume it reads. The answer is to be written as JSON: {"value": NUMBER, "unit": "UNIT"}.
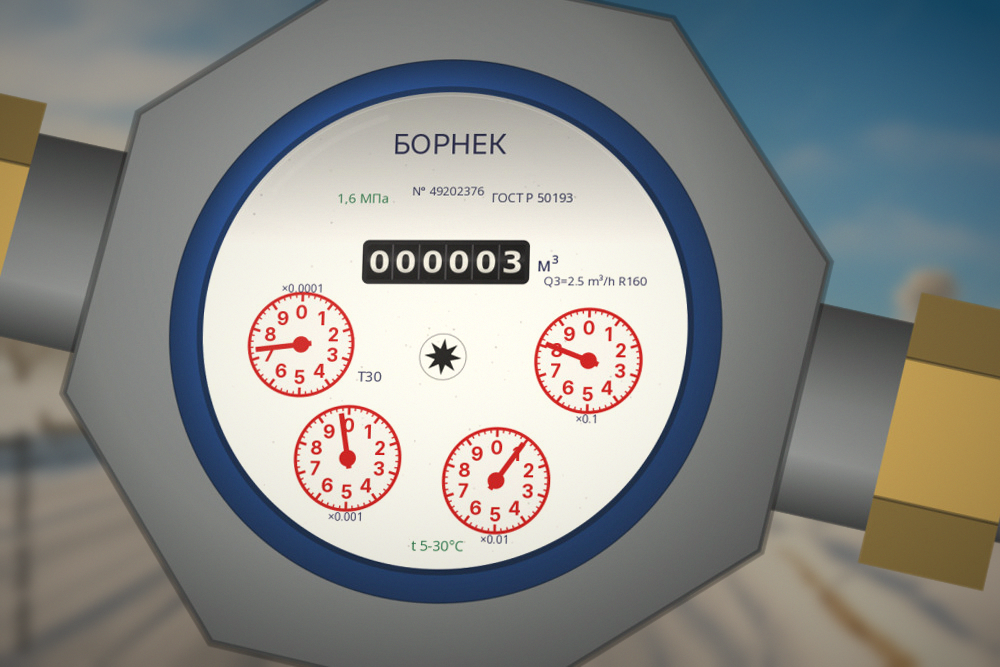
{"value": 3.8097, "unit": "m³"}
